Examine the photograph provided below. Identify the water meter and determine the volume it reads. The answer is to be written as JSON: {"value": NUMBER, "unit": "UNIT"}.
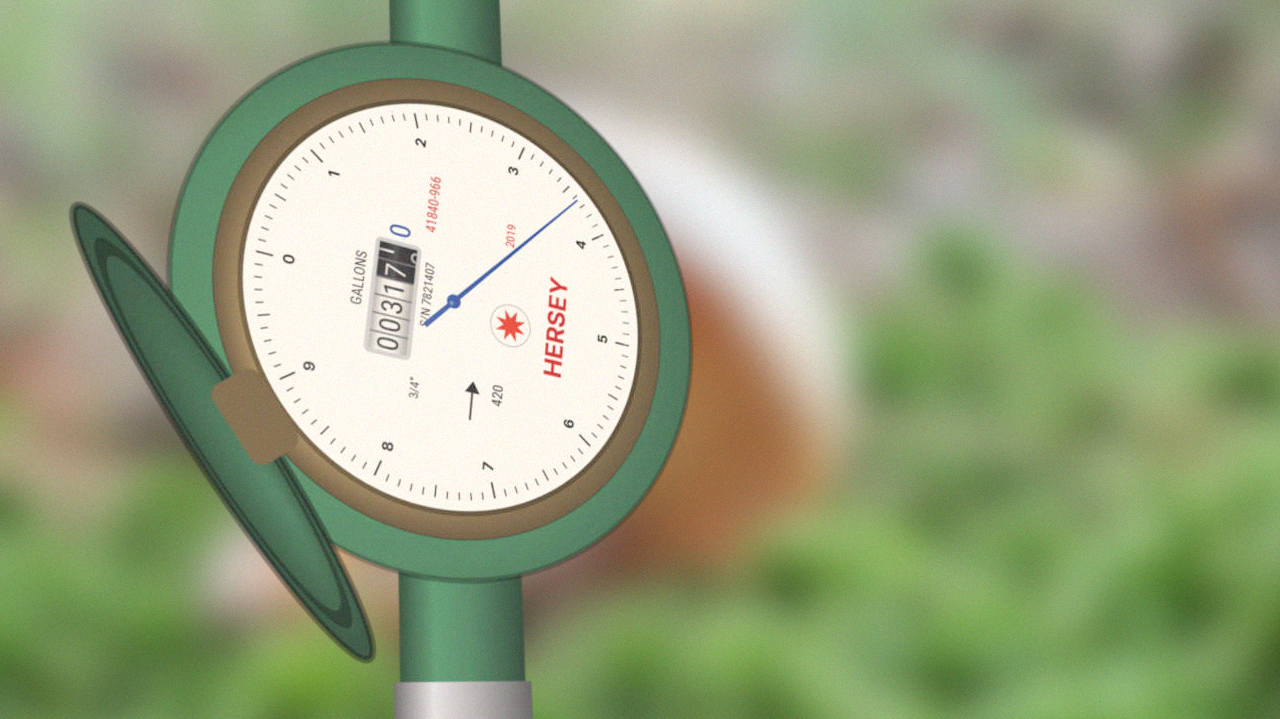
{"value": 31713.6, "unit": "gal"}
